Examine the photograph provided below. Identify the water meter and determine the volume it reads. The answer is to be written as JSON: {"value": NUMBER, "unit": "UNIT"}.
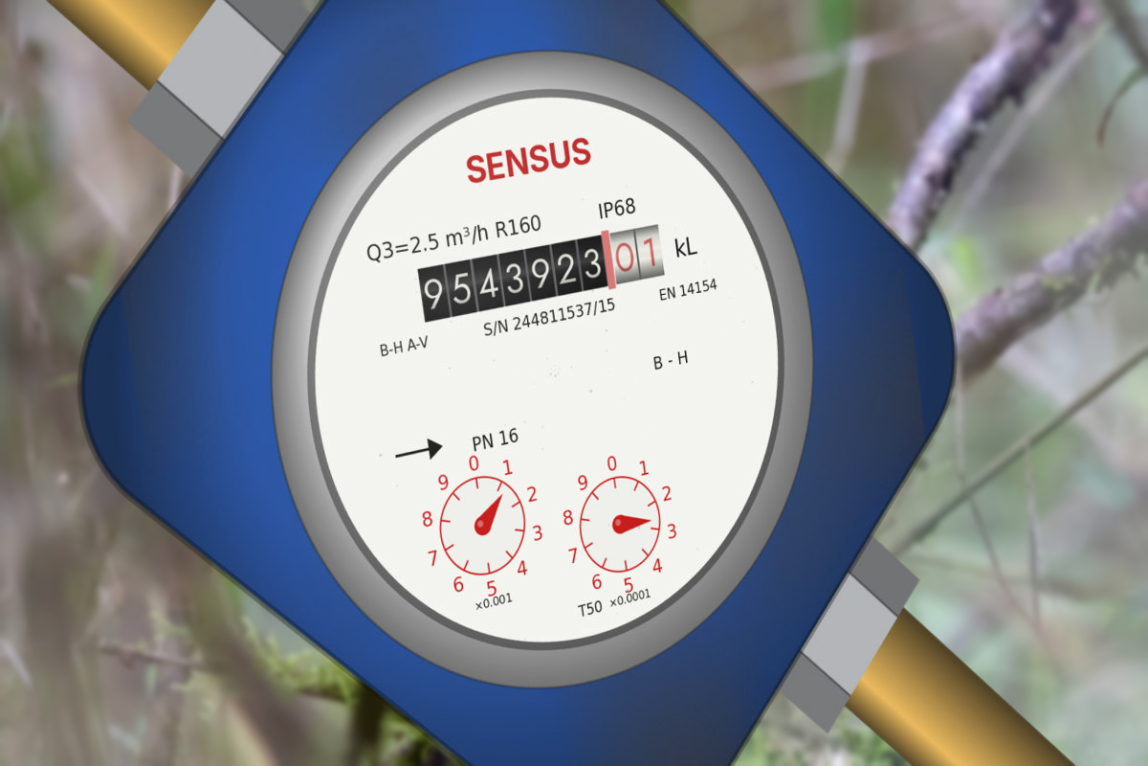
{"value": 9543923.0112, "unit": "kL"}
